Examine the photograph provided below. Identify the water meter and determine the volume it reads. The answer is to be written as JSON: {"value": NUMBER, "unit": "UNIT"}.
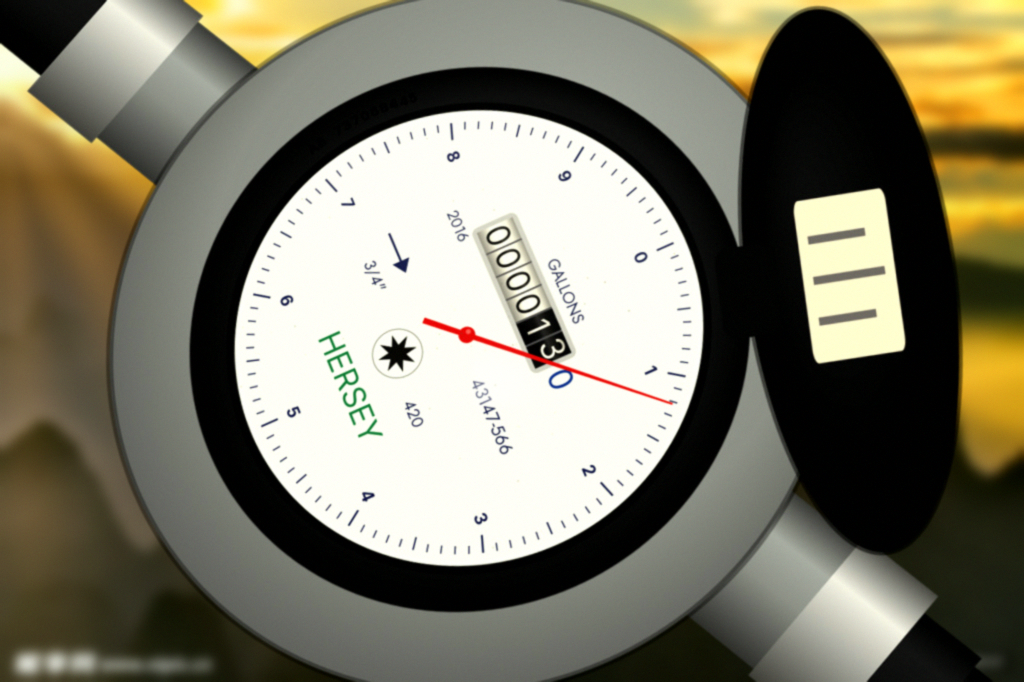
{"value": 131.2, "unit": "gal"}
